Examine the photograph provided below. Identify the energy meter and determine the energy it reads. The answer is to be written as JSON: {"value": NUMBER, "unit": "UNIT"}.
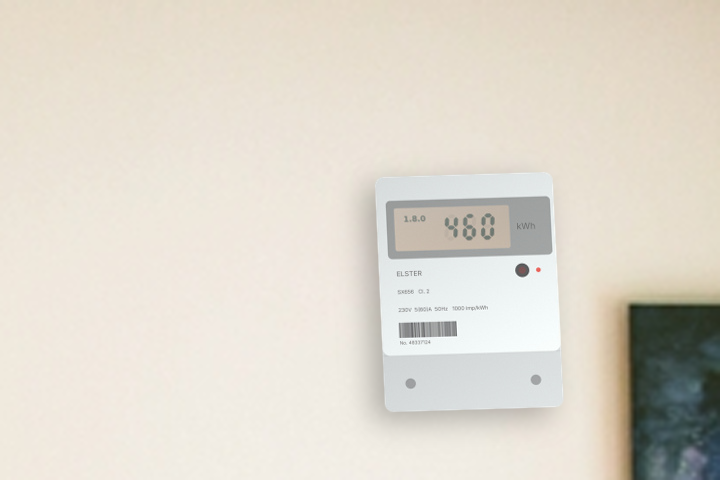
{"value": 460, "unit": "kWh"}
